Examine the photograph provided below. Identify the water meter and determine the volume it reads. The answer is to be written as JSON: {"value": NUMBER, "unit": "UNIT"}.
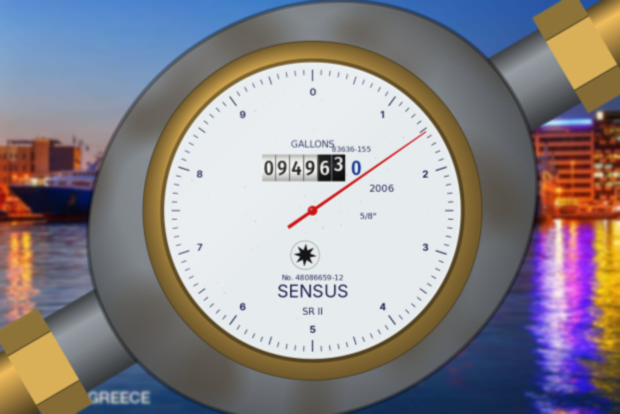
{"value": 949631.5, "unit": "gal"}
